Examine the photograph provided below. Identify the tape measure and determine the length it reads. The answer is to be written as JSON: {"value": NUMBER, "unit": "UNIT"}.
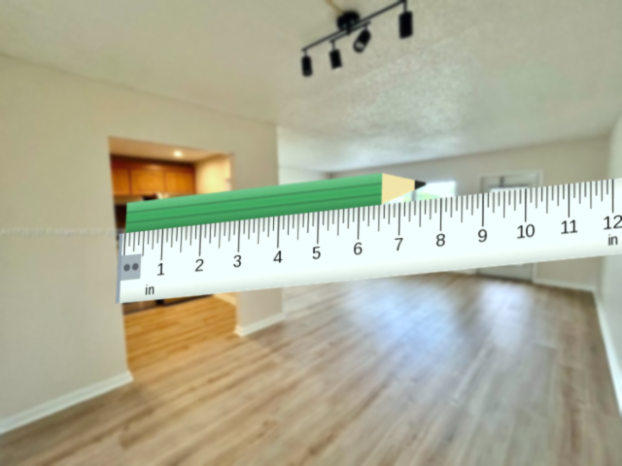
{"value": 7.625, "unit": "in"}
